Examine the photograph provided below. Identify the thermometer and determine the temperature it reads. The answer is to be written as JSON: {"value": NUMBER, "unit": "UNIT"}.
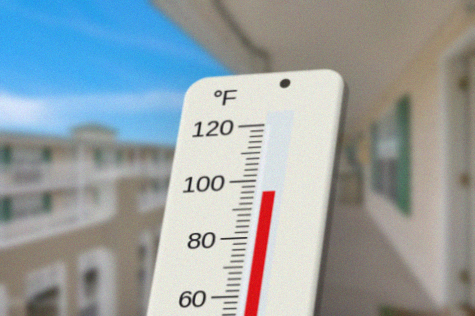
{"value": 96, "unit": "°F"}
